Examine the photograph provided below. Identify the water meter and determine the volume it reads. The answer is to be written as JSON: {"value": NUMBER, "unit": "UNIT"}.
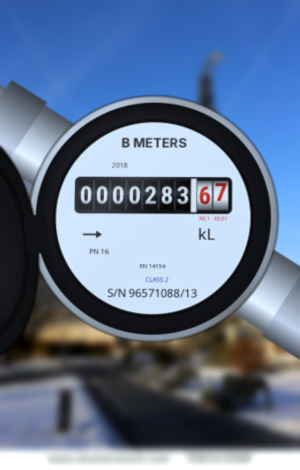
{"value": 283.67, "unit": "kL"}
